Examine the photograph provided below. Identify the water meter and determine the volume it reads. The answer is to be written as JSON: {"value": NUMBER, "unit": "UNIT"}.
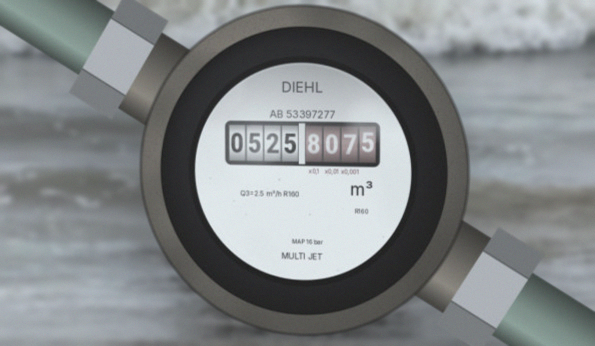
{"value": 525.8075, "unit": "m³"}
